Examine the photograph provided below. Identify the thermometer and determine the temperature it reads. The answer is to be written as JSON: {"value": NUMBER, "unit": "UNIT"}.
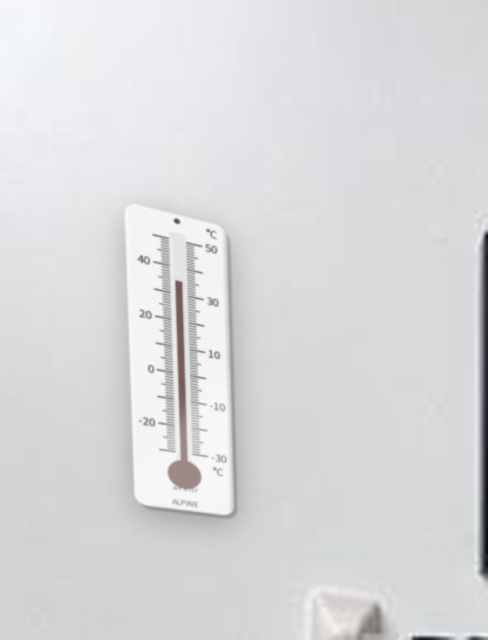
{"value": 35, "unit": "°C"}
